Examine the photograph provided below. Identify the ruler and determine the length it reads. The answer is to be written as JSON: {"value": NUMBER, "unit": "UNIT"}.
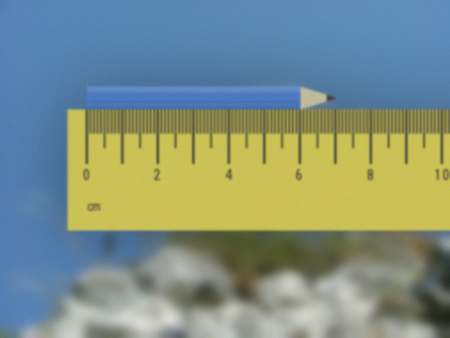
{"value": 7, "unit": "cm"}
